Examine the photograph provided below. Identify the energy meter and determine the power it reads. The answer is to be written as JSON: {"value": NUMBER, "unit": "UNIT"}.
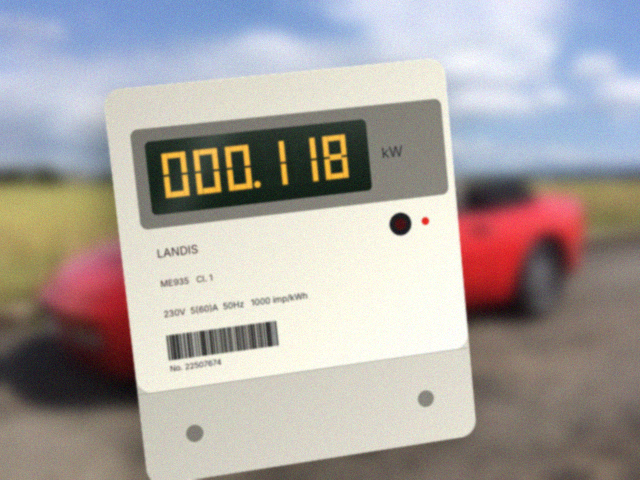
{"value": 0.118, "unit": "kW"}
